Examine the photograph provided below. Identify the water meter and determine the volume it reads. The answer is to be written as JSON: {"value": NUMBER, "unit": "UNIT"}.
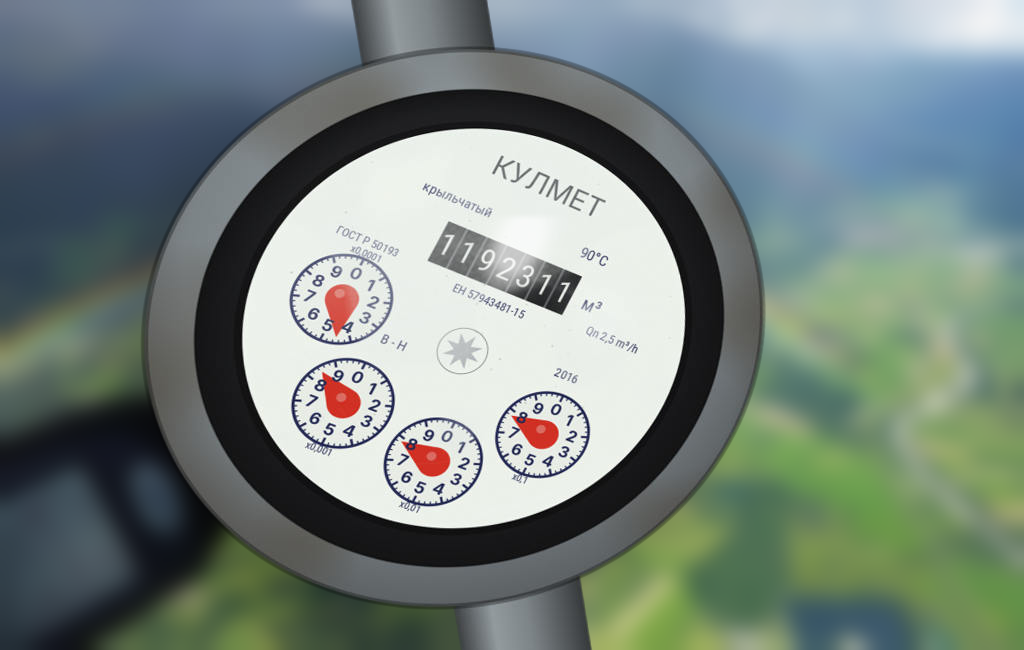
{"value": 1192311.7784, "unit": "m³"}
